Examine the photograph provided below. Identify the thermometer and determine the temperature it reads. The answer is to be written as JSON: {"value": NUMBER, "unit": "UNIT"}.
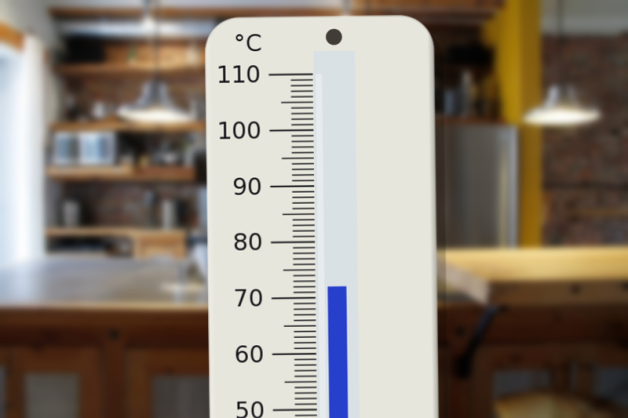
{"value": 72, "unit": "°C"}
